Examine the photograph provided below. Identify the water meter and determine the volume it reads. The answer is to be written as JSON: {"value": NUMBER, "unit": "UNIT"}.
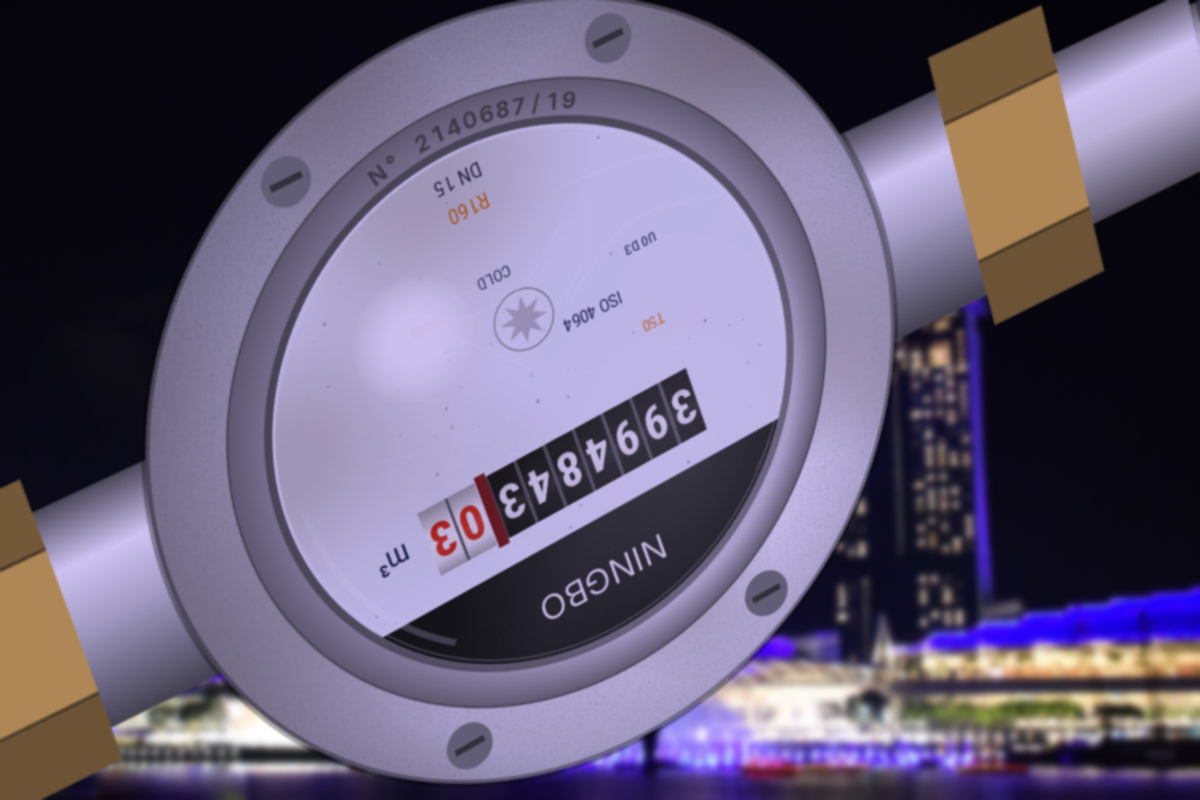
{"value": 3994843.03, "unit": "m³"}
